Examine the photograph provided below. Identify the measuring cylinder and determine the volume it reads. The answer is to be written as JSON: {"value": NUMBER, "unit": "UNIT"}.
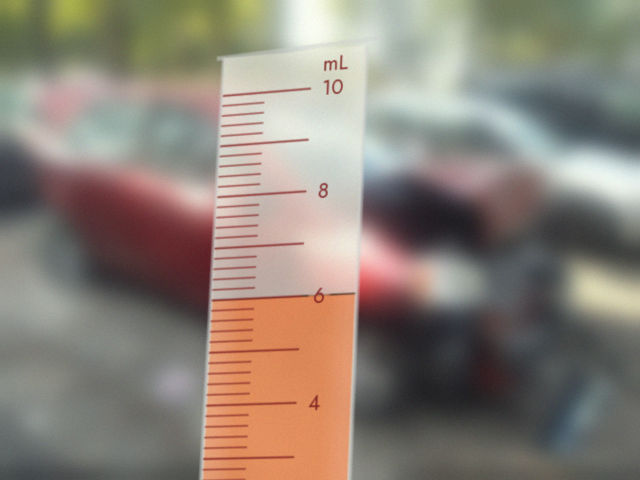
{"value": 6, "unit": "mL"}
